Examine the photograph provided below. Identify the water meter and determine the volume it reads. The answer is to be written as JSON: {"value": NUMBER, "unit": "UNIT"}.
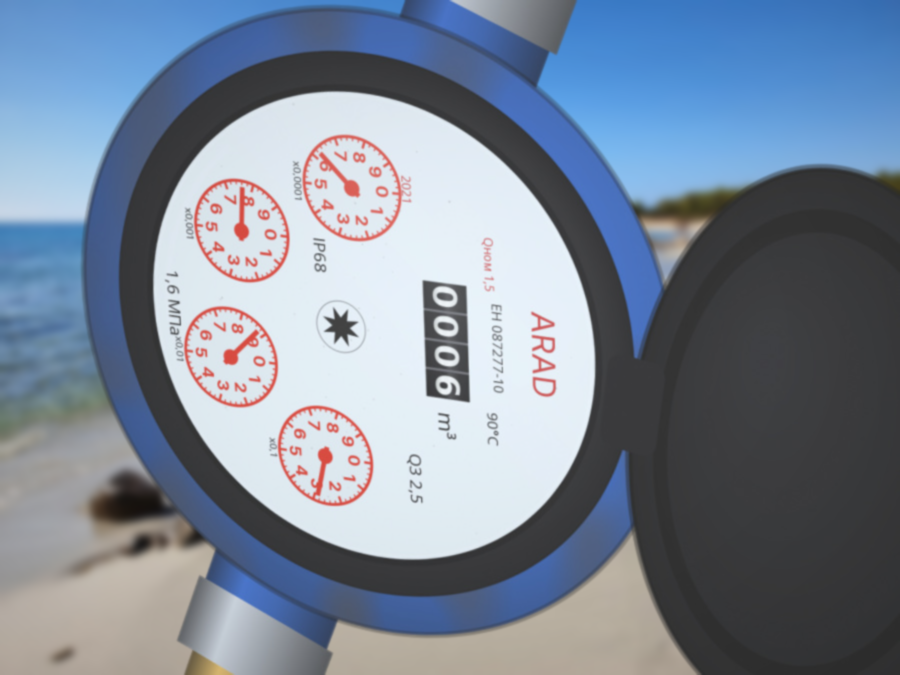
{"value": 6.2876, "unit": "m³"}
